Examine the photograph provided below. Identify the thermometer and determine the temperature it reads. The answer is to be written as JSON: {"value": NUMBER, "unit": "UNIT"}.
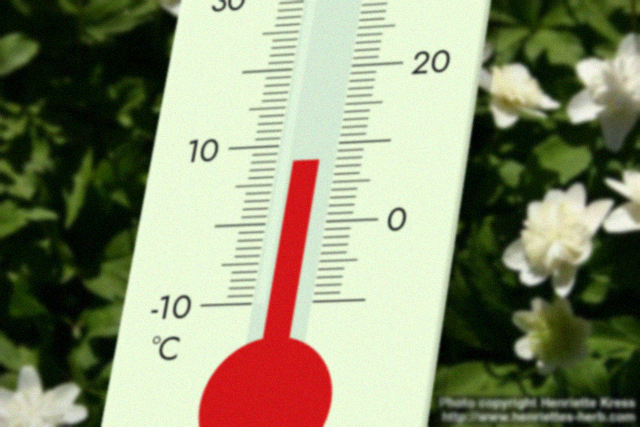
{"value": 8, "unit": "°C"}
